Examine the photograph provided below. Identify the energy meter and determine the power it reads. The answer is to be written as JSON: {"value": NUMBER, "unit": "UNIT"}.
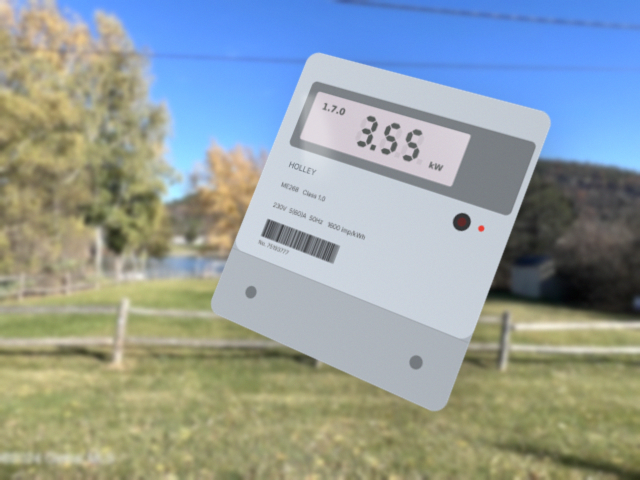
{"value": 3.55, "unit": "kW"}
